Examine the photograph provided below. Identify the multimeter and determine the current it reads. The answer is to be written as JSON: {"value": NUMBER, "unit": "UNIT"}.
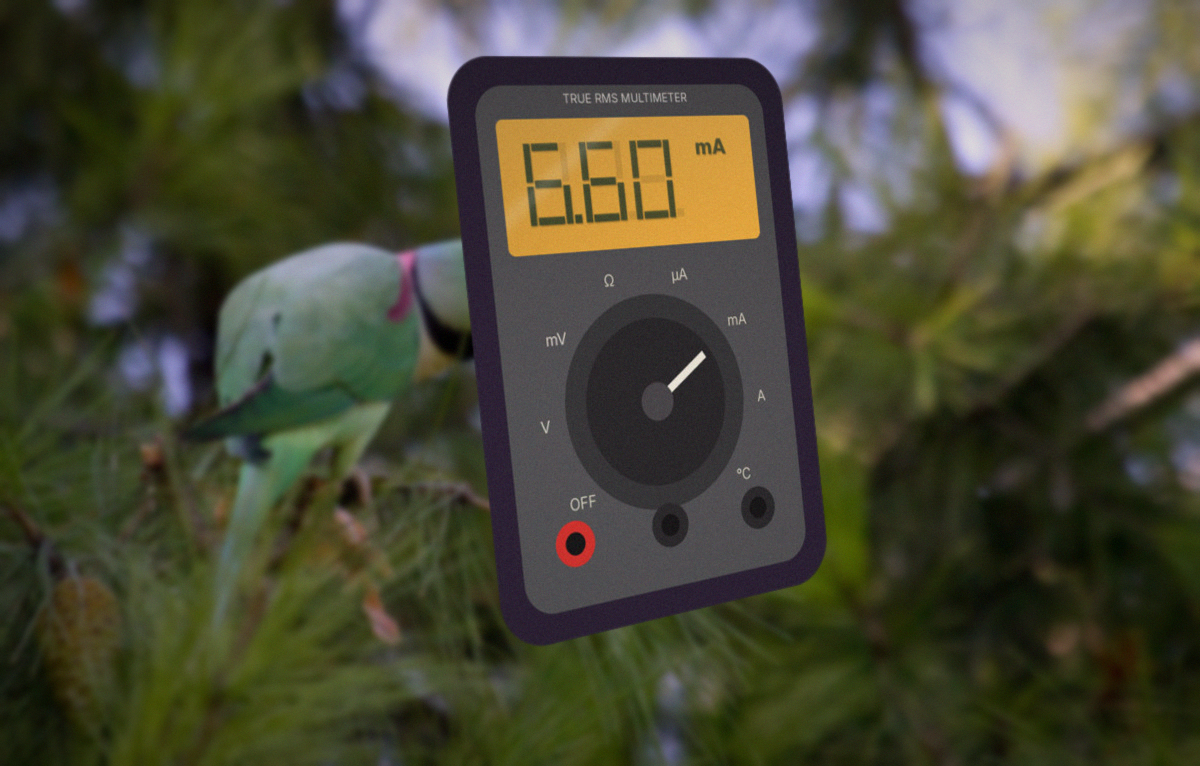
{"value": 6.60, "unit": "mA"}
